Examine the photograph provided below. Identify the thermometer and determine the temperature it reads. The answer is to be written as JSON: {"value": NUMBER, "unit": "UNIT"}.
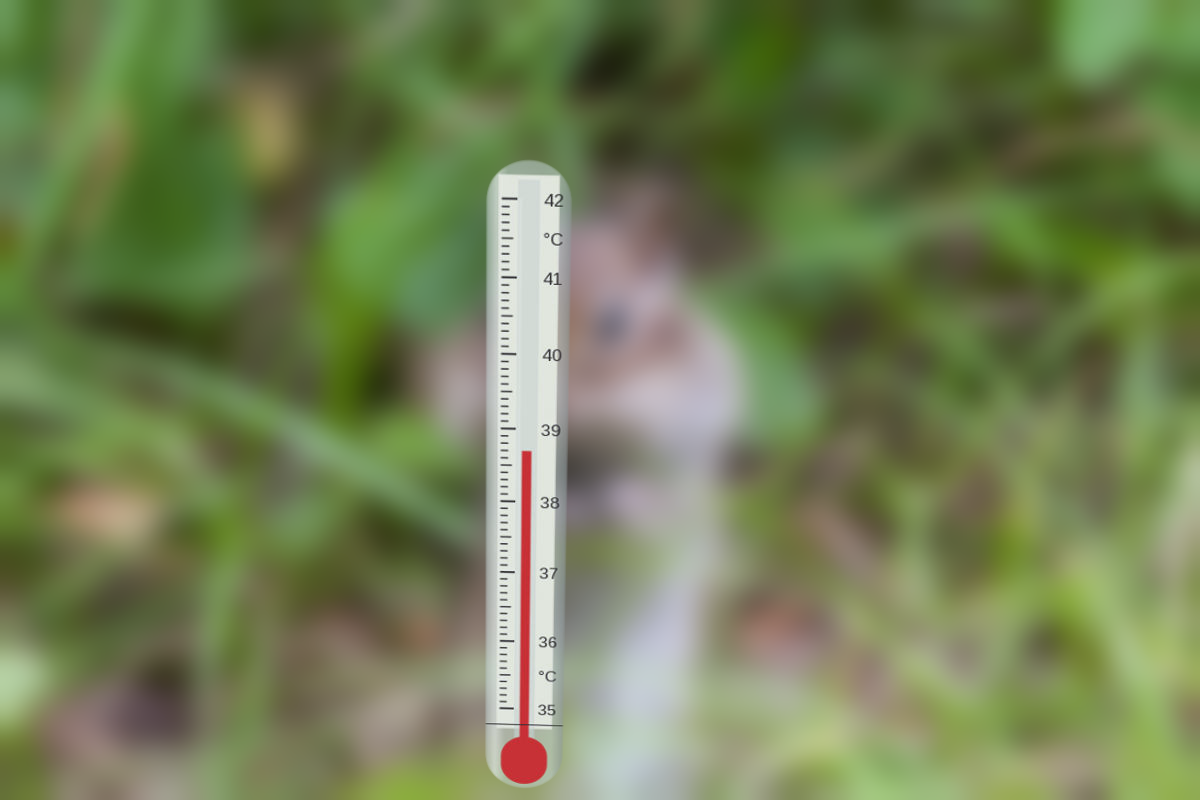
{"value": 38.7, "unit": "°C"}
